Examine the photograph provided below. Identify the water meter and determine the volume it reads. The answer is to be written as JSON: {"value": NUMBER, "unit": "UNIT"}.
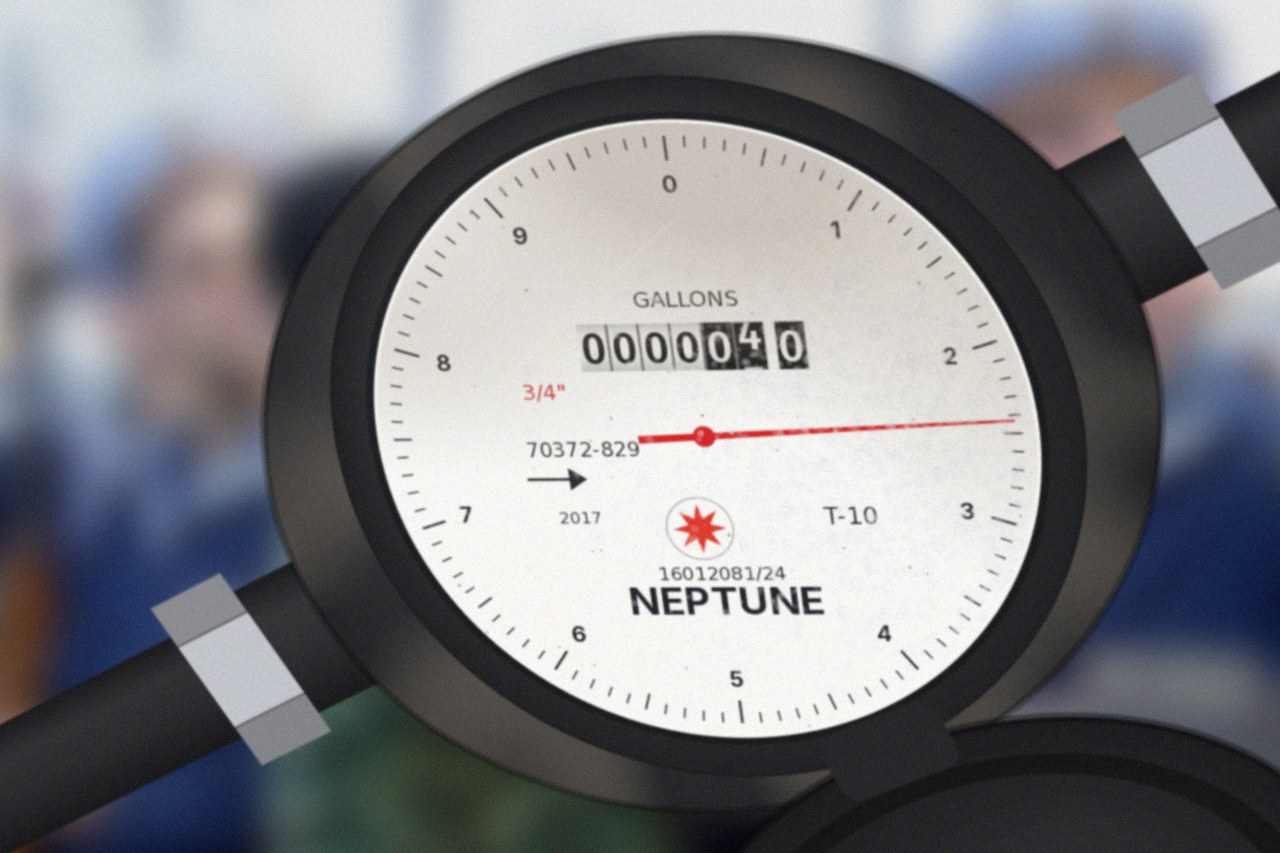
{"value": 42.4, "unit": "gal"}
